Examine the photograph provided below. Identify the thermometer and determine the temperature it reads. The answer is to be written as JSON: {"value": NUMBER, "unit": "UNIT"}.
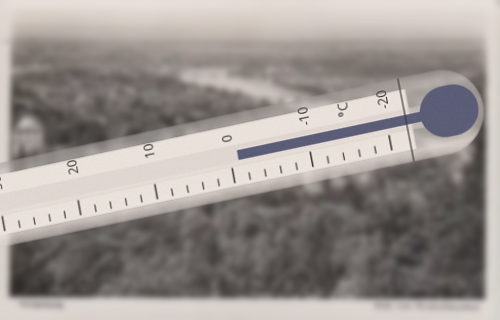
{"value": -1, "unit": "°C"}
